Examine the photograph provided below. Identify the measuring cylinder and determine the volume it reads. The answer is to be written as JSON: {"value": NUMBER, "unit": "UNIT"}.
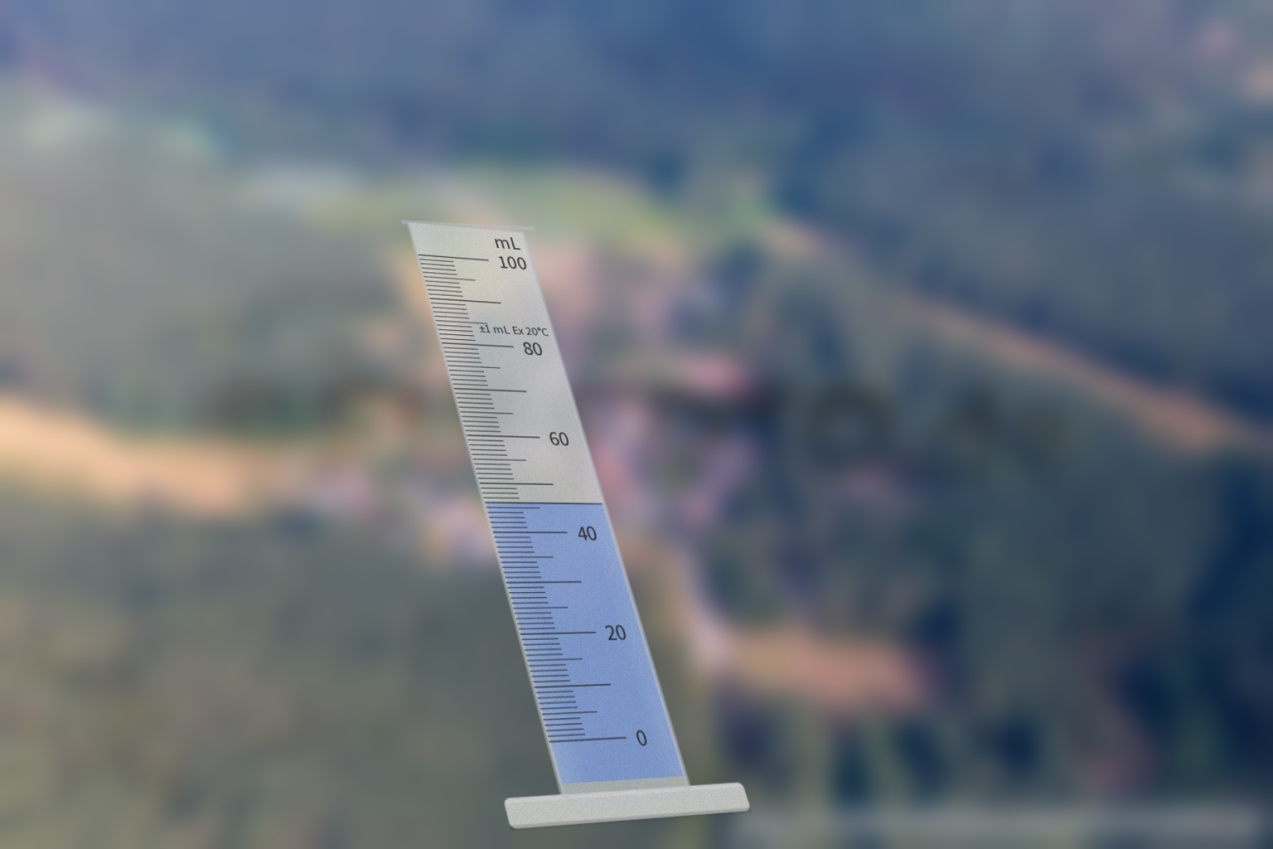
{"value": 46, "unit": "mL"}
